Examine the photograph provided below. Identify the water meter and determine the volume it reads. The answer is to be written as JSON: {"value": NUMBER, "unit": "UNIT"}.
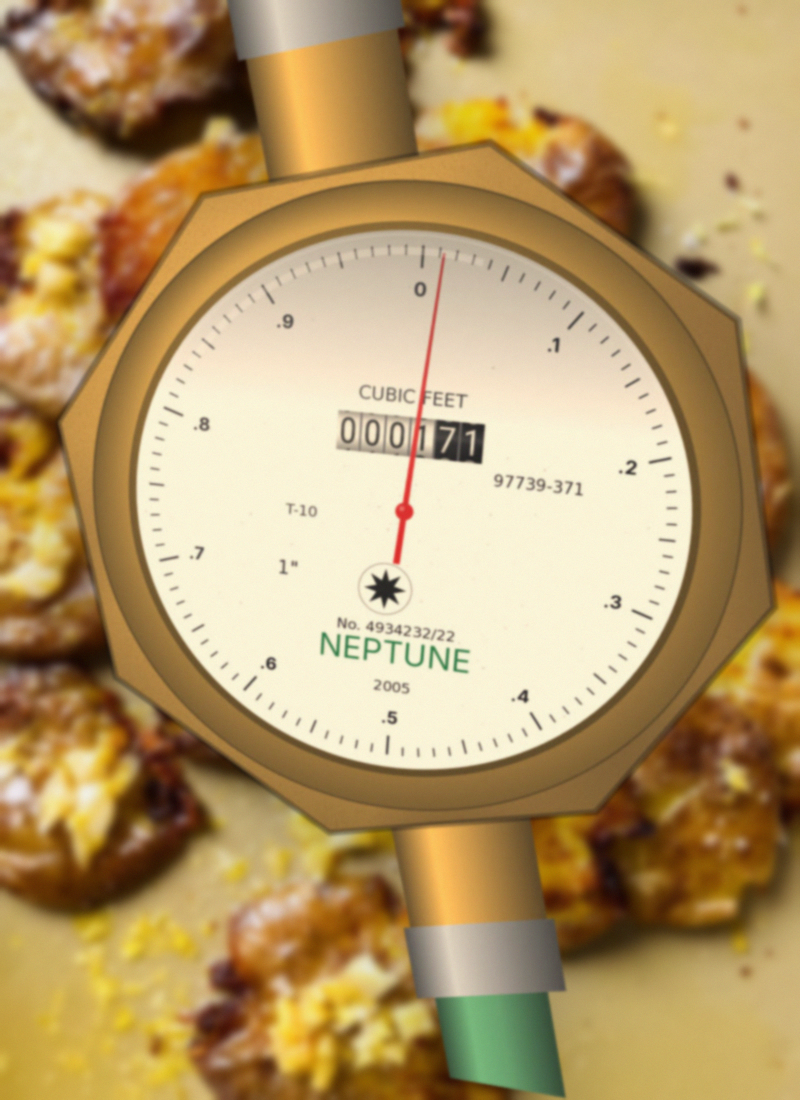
{"value": 171.01, "unit": "ft³"}
